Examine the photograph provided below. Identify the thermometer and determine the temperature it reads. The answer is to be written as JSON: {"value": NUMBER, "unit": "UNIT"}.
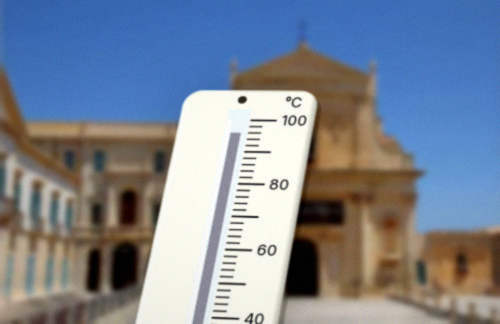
{"value": 96, "unit": "°C"}
